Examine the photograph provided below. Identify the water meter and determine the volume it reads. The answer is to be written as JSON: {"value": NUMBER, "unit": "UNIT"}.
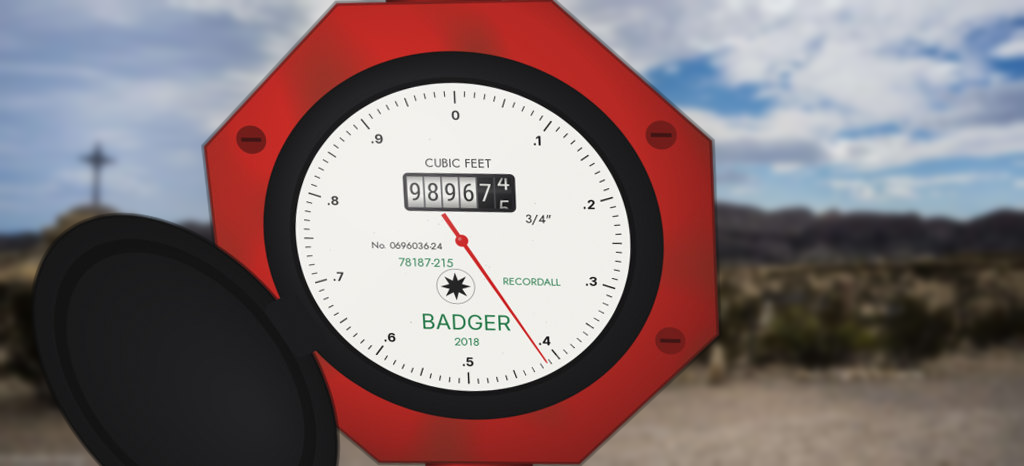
{"value": 989674.41, "unit": "ft³"}
